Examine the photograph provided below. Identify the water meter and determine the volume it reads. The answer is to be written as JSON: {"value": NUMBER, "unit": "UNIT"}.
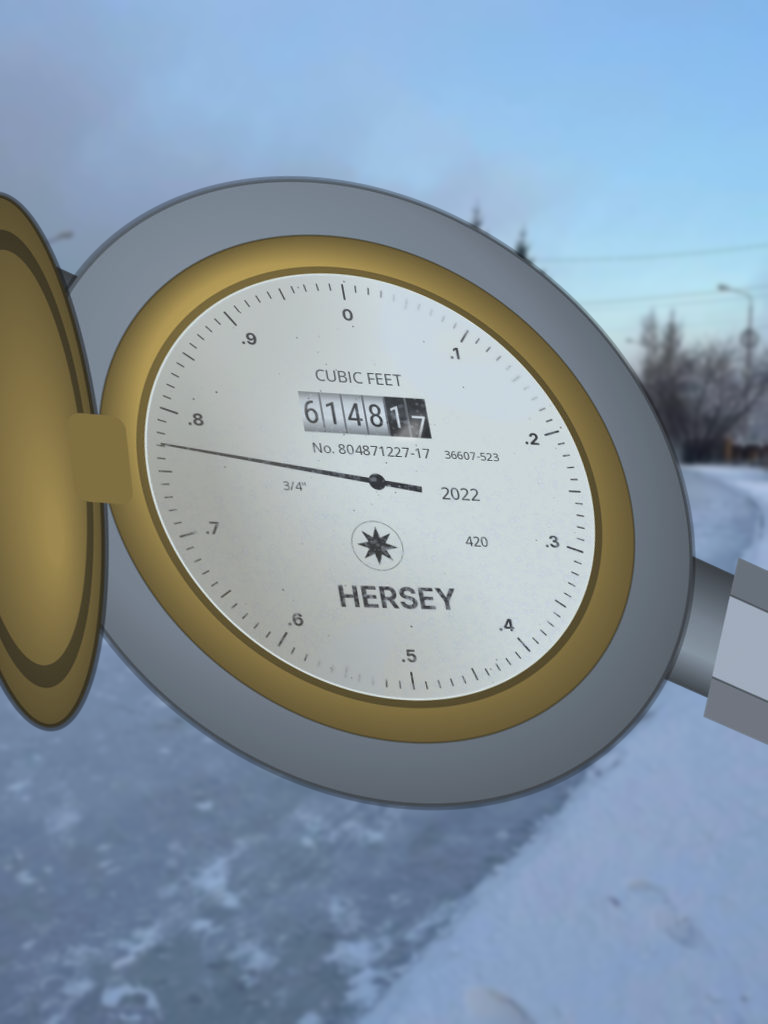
{"value": 614816.77, "unit": "ft³"}
